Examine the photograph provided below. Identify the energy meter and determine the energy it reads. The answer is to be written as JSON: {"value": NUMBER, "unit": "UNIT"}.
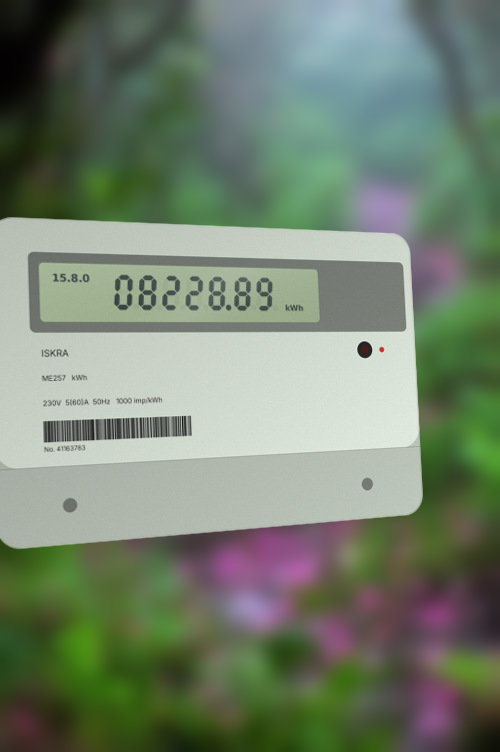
{"value": 8228.89, "unit": "kWh"}
